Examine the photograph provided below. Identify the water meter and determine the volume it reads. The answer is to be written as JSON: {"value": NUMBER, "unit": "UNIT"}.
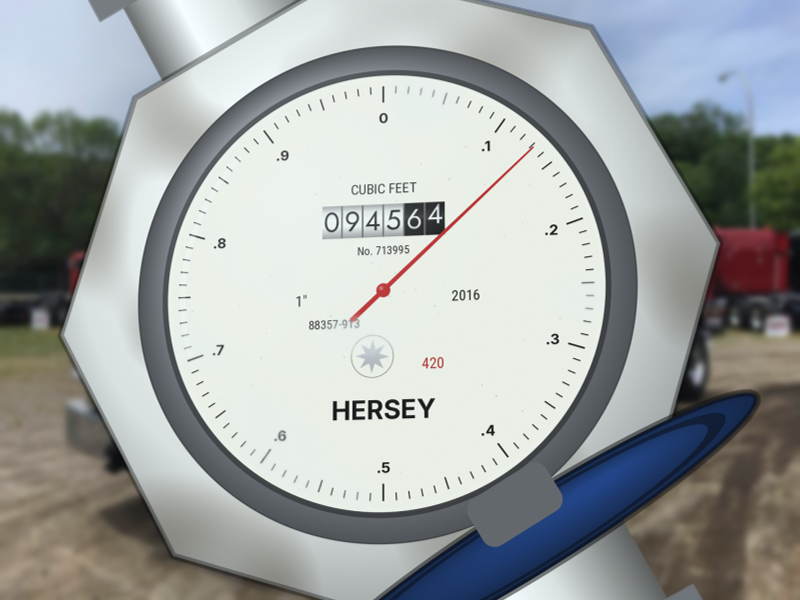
{"value": 94564.13, "unit": "ft³"}
